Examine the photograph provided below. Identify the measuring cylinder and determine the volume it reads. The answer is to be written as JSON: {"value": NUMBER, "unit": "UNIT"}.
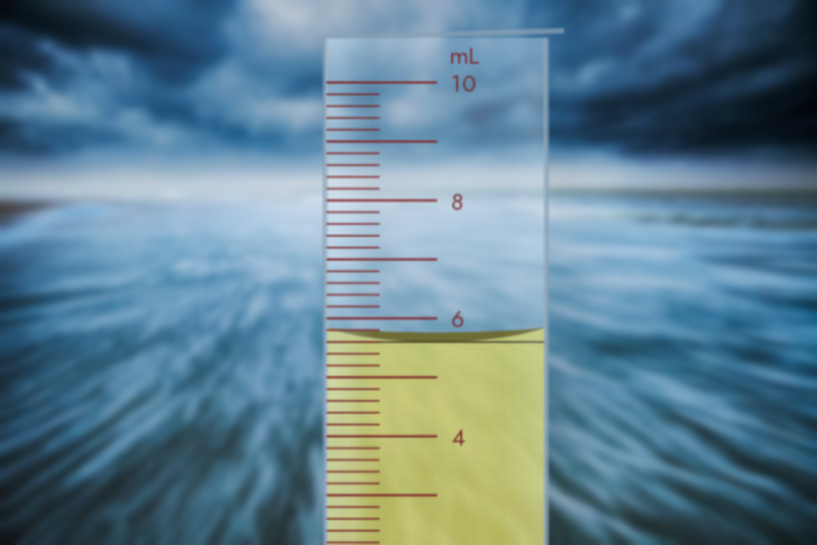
{"value": 5.6, "unit": "mL"}
